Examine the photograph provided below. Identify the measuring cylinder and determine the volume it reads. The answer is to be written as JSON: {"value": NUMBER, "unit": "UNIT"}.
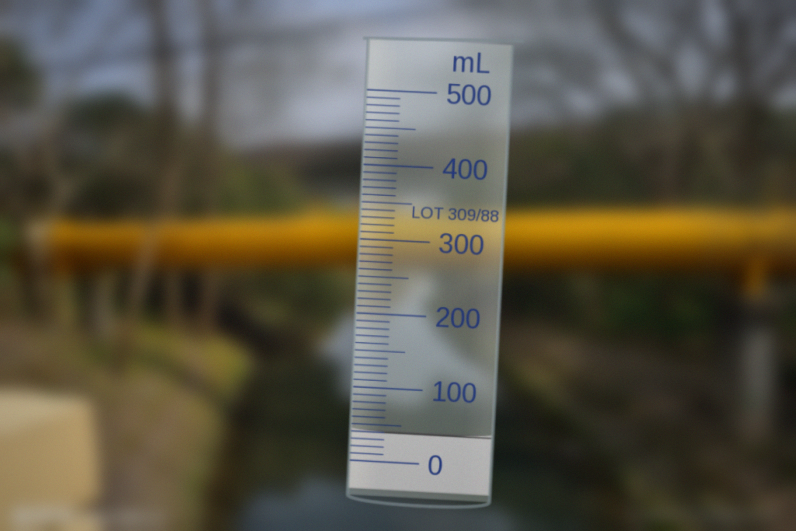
{"value": 40, "unit": "mL"}
